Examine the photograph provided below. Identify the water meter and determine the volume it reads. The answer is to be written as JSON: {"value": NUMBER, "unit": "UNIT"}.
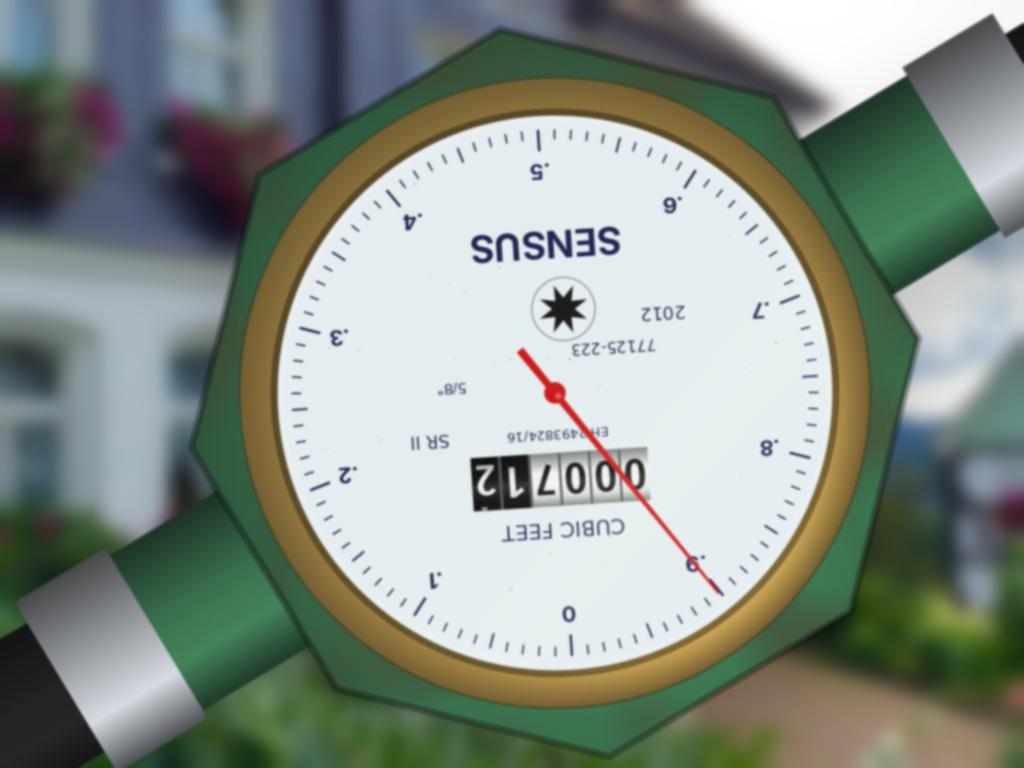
{"value": 711.90, "unit": "ft³"}
